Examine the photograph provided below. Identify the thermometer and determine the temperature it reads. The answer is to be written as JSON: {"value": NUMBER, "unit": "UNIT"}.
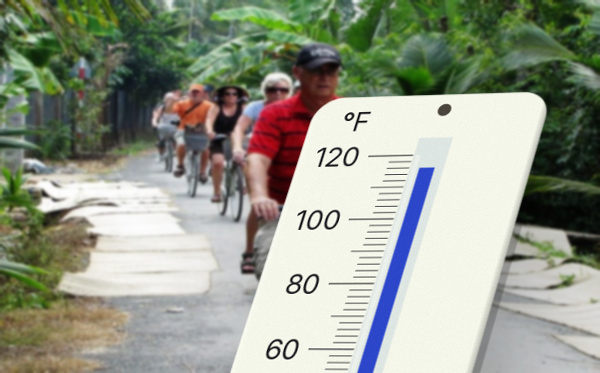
{"value": 116, "unit": "°F"}
